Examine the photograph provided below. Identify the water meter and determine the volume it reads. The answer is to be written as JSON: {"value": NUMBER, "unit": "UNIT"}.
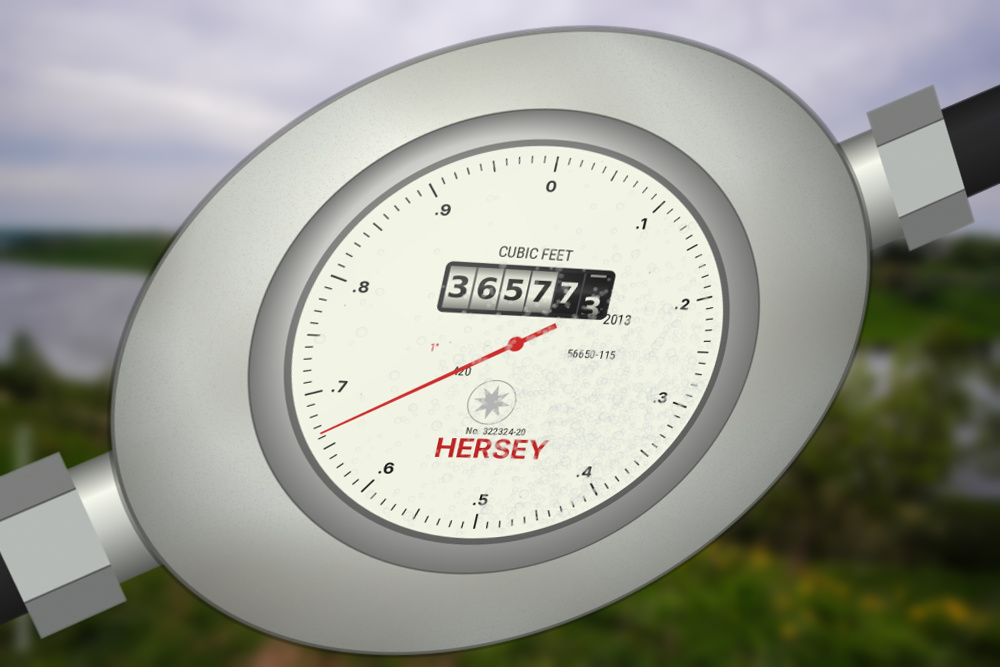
{"value": 365772.66, "unit": "ft³"}
